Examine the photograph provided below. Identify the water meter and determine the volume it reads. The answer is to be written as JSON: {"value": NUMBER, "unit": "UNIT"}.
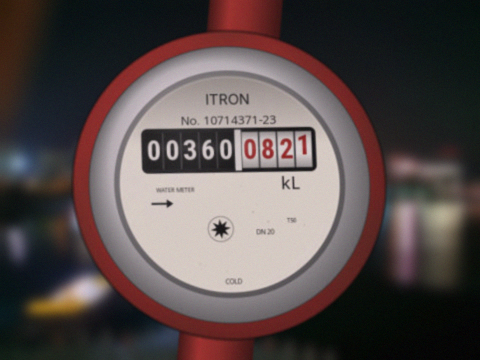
{"value": 360.0821, "unit": "kL"}
